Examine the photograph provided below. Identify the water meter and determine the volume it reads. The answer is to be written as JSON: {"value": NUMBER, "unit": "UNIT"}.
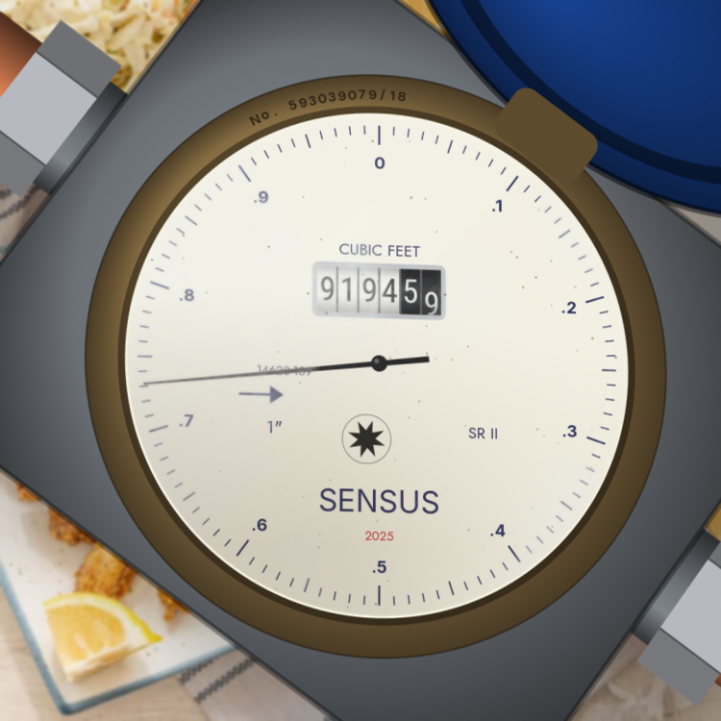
{"value": 919458.73, "unit": "ft³"}
